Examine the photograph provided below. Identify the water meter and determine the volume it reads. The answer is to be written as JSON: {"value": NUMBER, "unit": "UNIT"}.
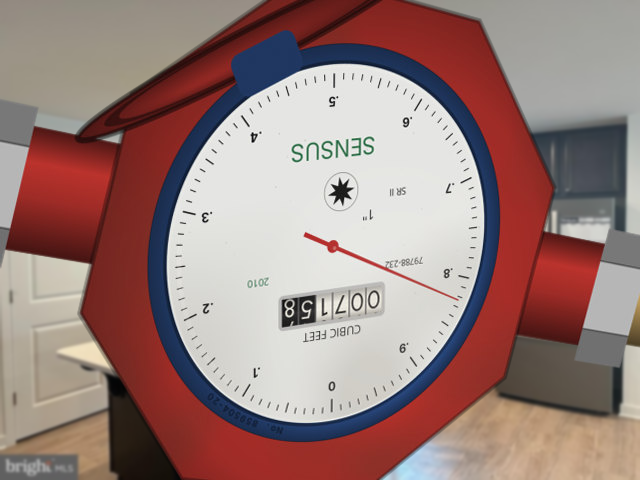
{"value": 7157.82, "unit": "ft³"}
